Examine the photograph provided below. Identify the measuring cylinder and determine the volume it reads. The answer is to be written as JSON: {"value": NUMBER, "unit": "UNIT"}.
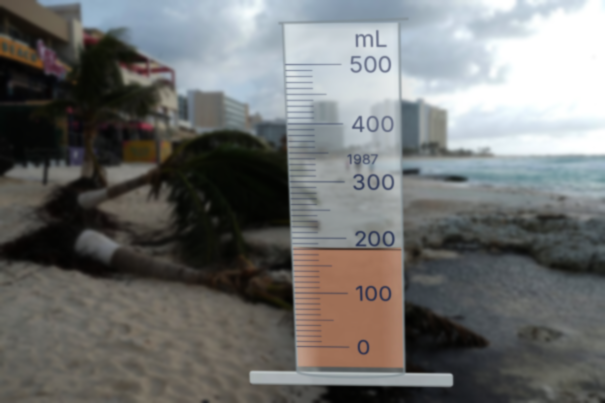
{"value": 180, "unit": "mL"}
